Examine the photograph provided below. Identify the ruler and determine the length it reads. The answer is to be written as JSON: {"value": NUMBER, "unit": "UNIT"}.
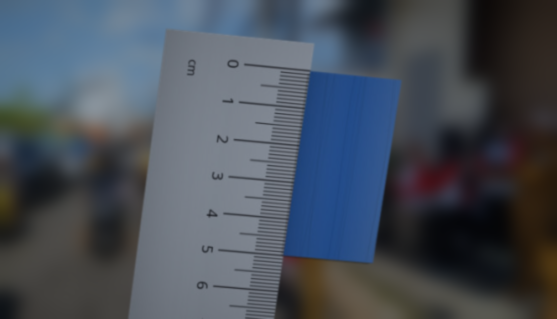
{"value": 5, "unit": "cm"}
